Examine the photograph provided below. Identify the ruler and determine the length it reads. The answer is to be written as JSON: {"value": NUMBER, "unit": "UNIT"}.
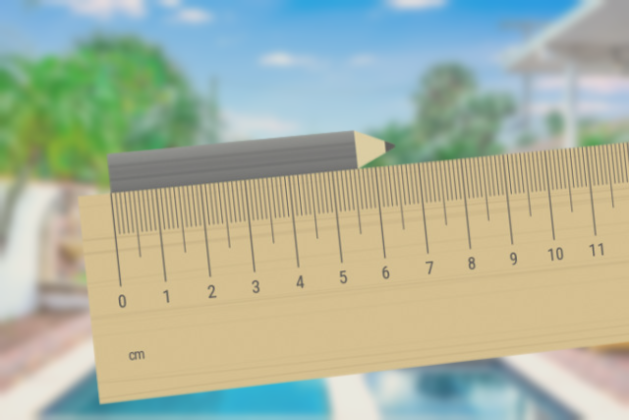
{"value": 6.5, "unit": "cm"}
